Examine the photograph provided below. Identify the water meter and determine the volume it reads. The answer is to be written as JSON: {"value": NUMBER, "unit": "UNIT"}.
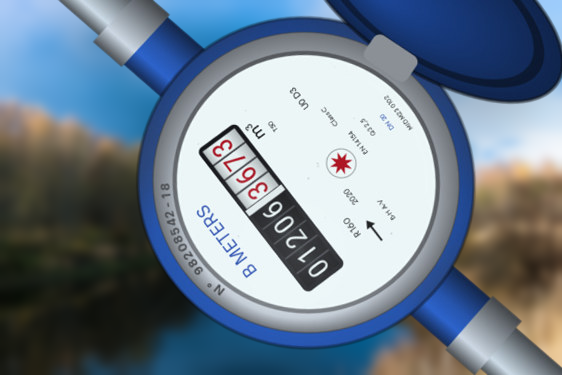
{"value": 1206.3673, "unit": "m³"}
